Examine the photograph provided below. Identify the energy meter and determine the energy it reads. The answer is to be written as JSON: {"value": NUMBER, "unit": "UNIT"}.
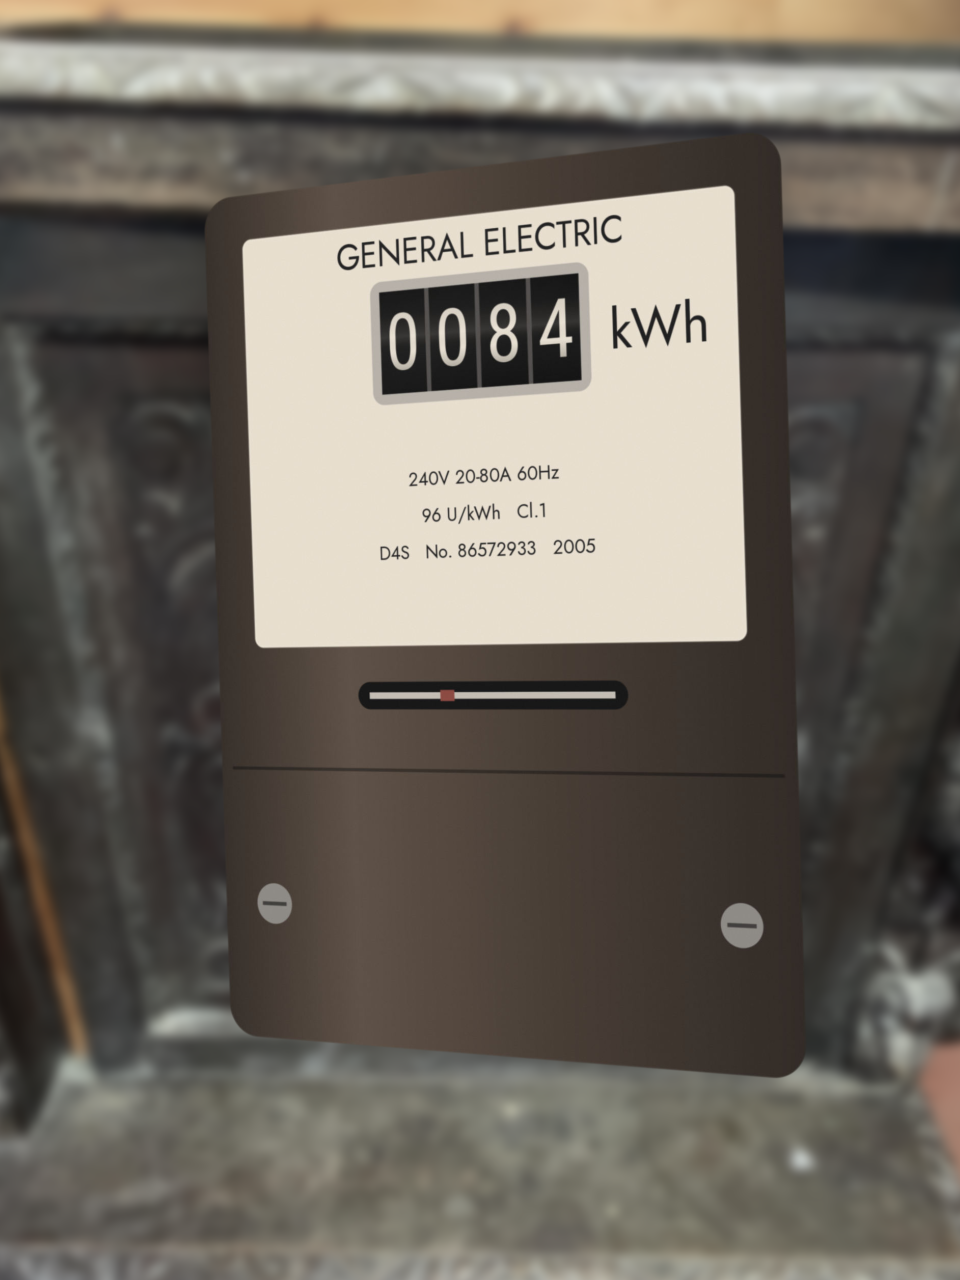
{"value": 84, "unit": "kWh"}
